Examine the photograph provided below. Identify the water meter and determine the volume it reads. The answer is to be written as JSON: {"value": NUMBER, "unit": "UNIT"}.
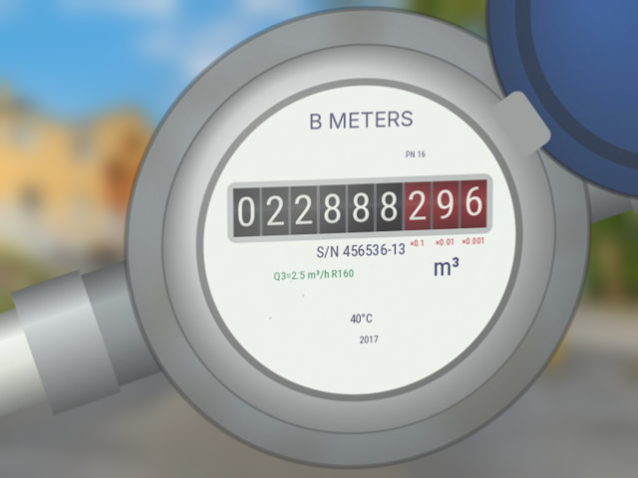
{"value": 22888.296, "unit": "m³"}
